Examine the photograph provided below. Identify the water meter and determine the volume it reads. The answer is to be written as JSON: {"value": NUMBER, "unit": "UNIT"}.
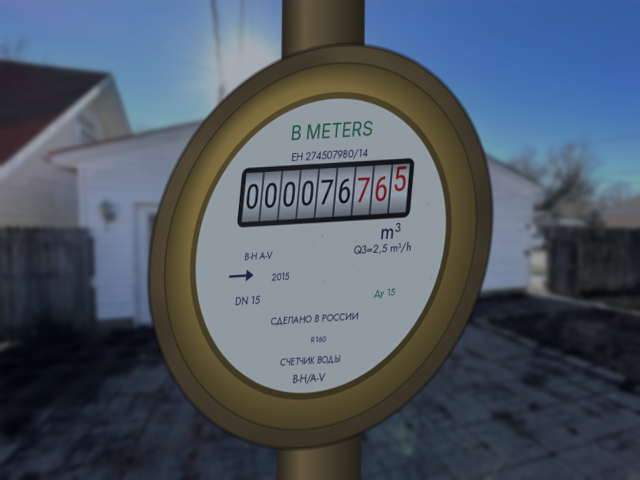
{"value": 76.765, "unit": "m³"}
